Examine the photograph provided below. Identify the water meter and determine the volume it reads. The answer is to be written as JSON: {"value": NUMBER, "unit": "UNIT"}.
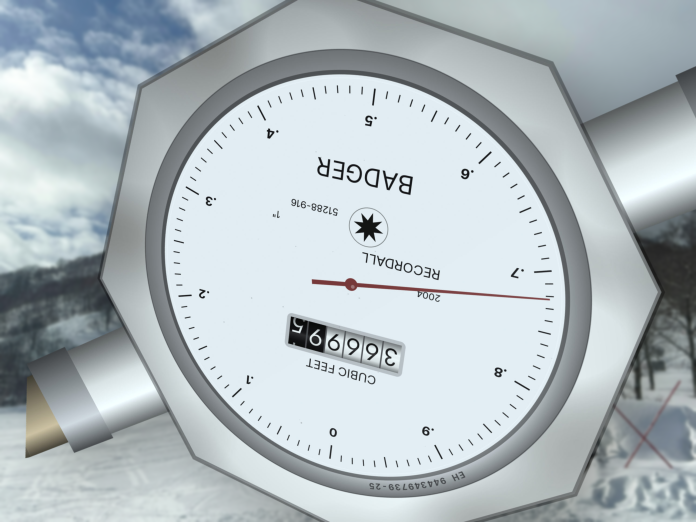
{"value": 366994.72, "unit": "ft³"}
